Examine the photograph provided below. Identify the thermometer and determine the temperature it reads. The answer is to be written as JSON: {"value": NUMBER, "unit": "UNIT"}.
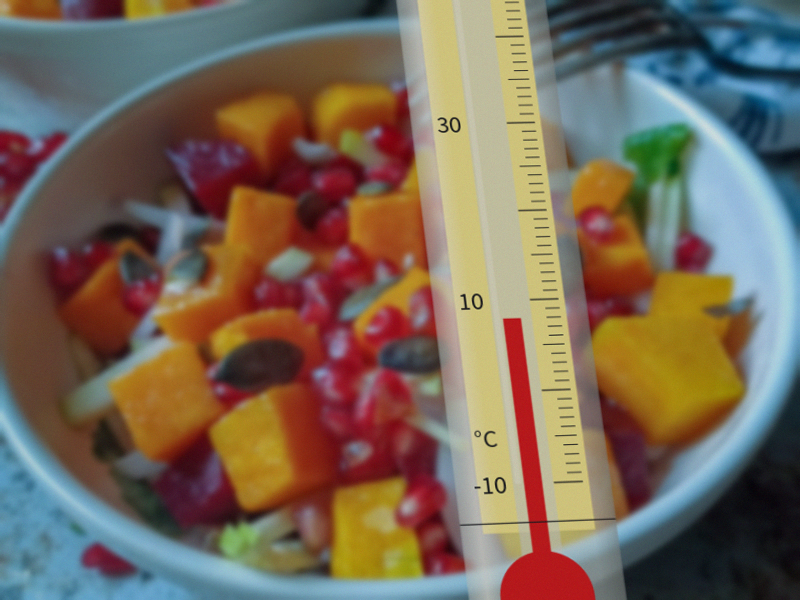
{"value": 8, "unit": "°C"}
